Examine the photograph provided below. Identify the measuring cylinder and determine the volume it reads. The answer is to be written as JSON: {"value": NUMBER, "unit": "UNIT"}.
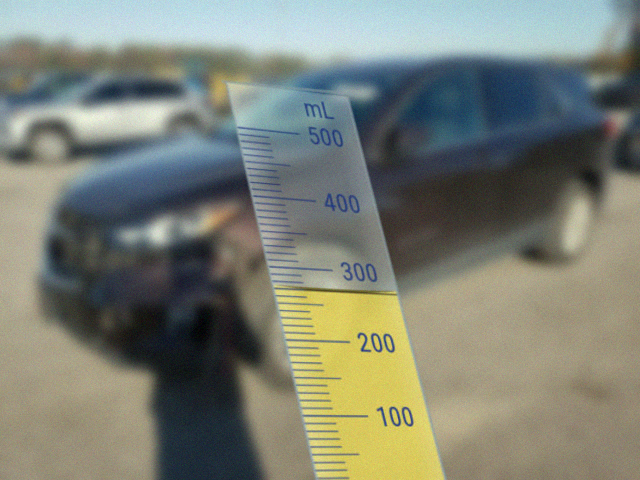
{"value": 270, "unit": "mL"}
